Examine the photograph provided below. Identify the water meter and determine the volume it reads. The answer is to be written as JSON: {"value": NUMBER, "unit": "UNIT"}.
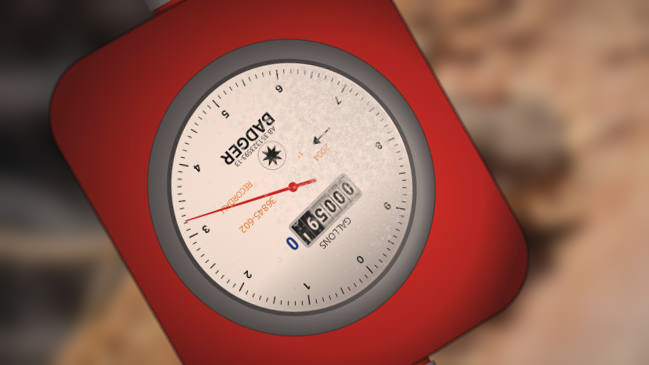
{"value": 5913.2, "unit": "gal"}
